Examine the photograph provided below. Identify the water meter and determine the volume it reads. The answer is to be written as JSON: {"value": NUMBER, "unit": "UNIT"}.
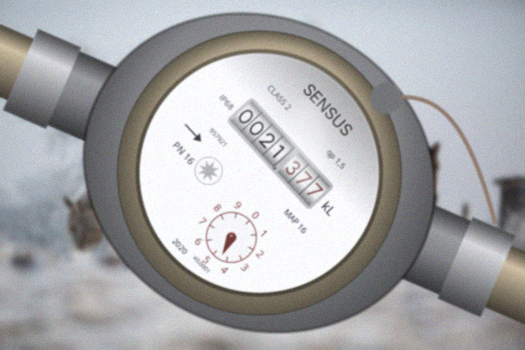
{"value": 21.3774, "unit": "kL"}
